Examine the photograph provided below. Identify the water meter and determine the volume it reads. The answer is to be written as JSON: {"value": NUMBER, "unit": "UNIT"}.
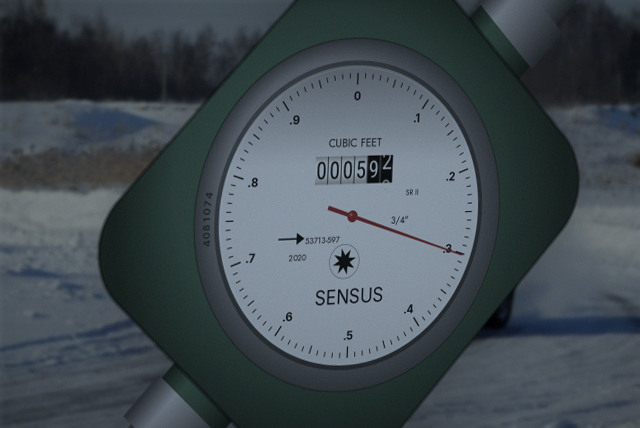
{"value": 592.30, "unit": "ft³"}
